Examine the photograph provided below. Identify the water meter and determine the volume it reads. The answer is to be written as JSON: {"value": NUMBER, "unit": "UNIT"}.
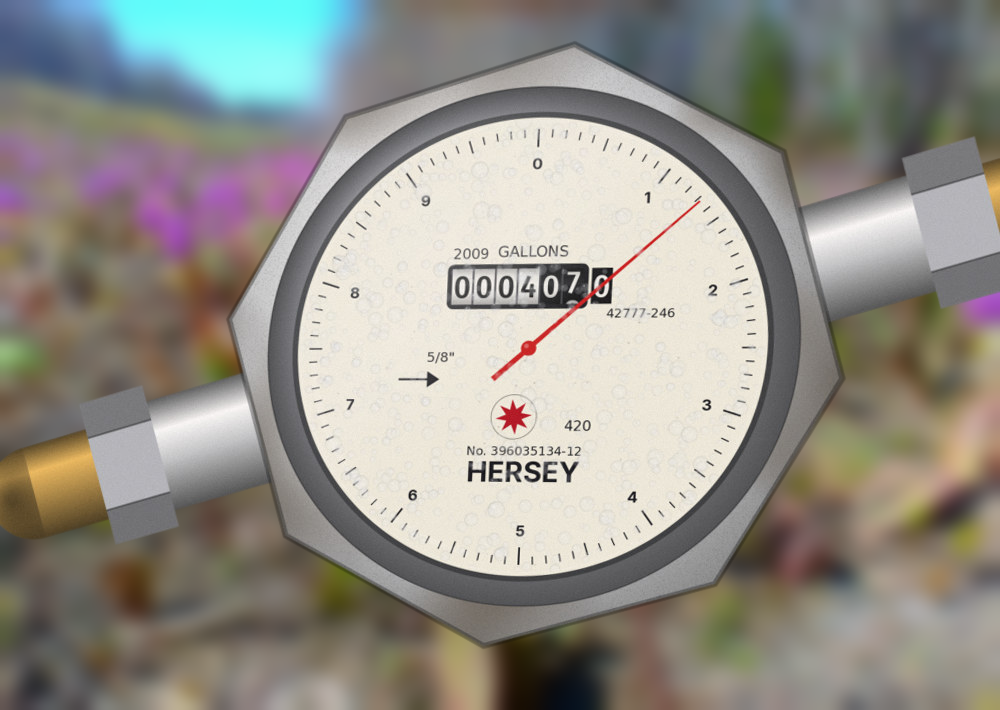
{"value": 4071.3, "unit": "gal"}
